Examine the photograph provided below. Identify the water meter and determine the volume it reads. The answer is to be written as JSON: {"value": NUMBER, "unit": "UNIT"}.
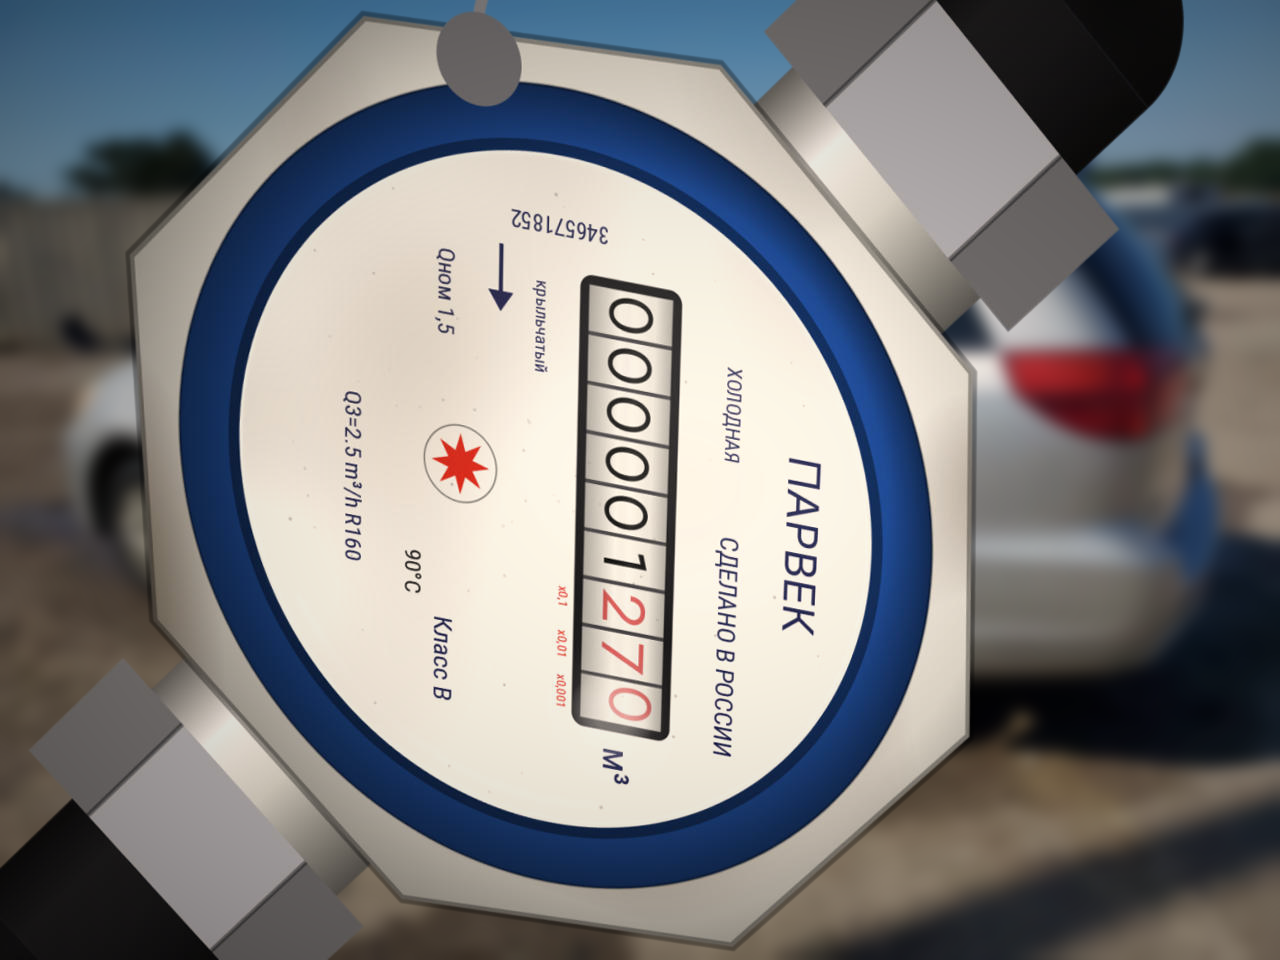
{"value": 1.270, "unit": "m³"}
